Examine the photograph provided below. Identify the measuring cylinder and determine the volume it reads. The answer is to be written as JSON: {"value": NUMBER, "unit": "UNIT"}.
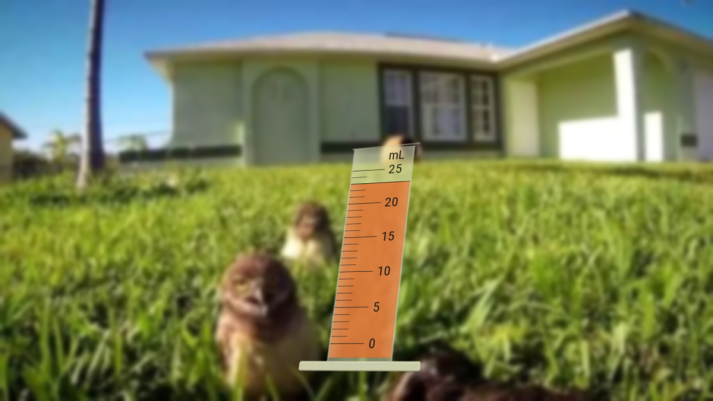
{"value": 23, "unit": "mL"}
